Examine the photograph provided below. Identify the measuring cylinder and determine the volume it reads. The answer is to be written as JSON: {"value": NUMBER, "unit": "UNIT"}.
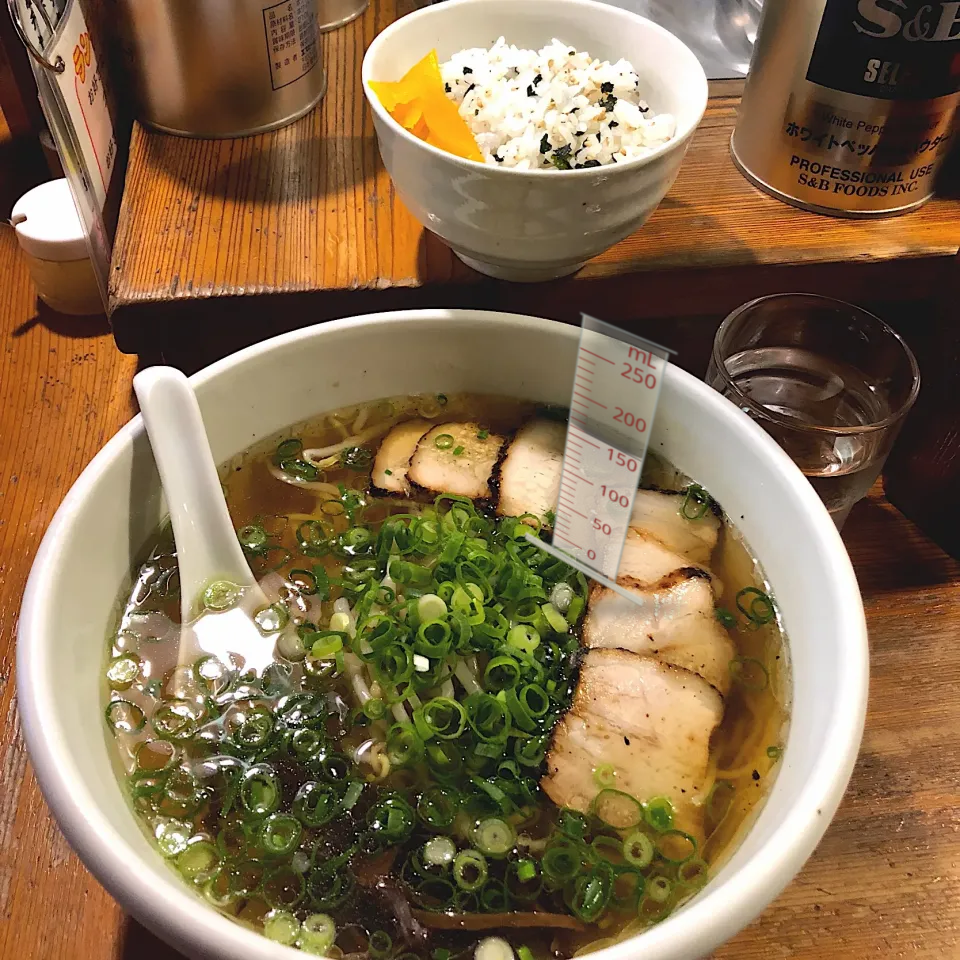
{"value": 160, "unit": "mL"}
